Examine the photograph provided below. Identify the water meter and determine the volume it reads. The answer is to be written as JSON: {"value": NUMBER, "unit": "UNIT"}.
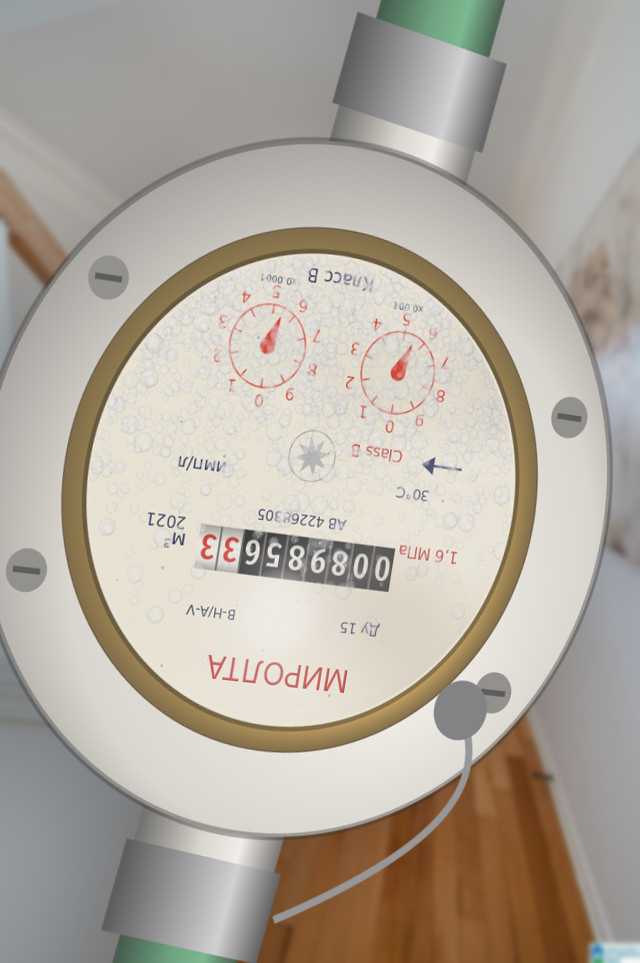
{"value": 89856.3355, "unit": "m³"}
